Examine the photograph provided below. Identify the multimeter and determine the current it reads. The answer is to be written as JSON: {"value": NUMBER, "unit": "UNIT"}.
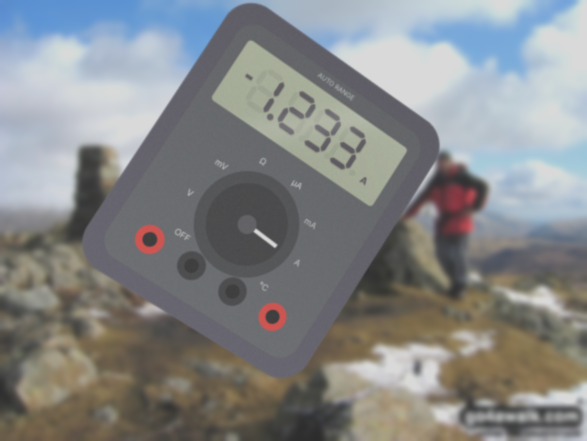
{"value": -1.233, "unit": "A"}
